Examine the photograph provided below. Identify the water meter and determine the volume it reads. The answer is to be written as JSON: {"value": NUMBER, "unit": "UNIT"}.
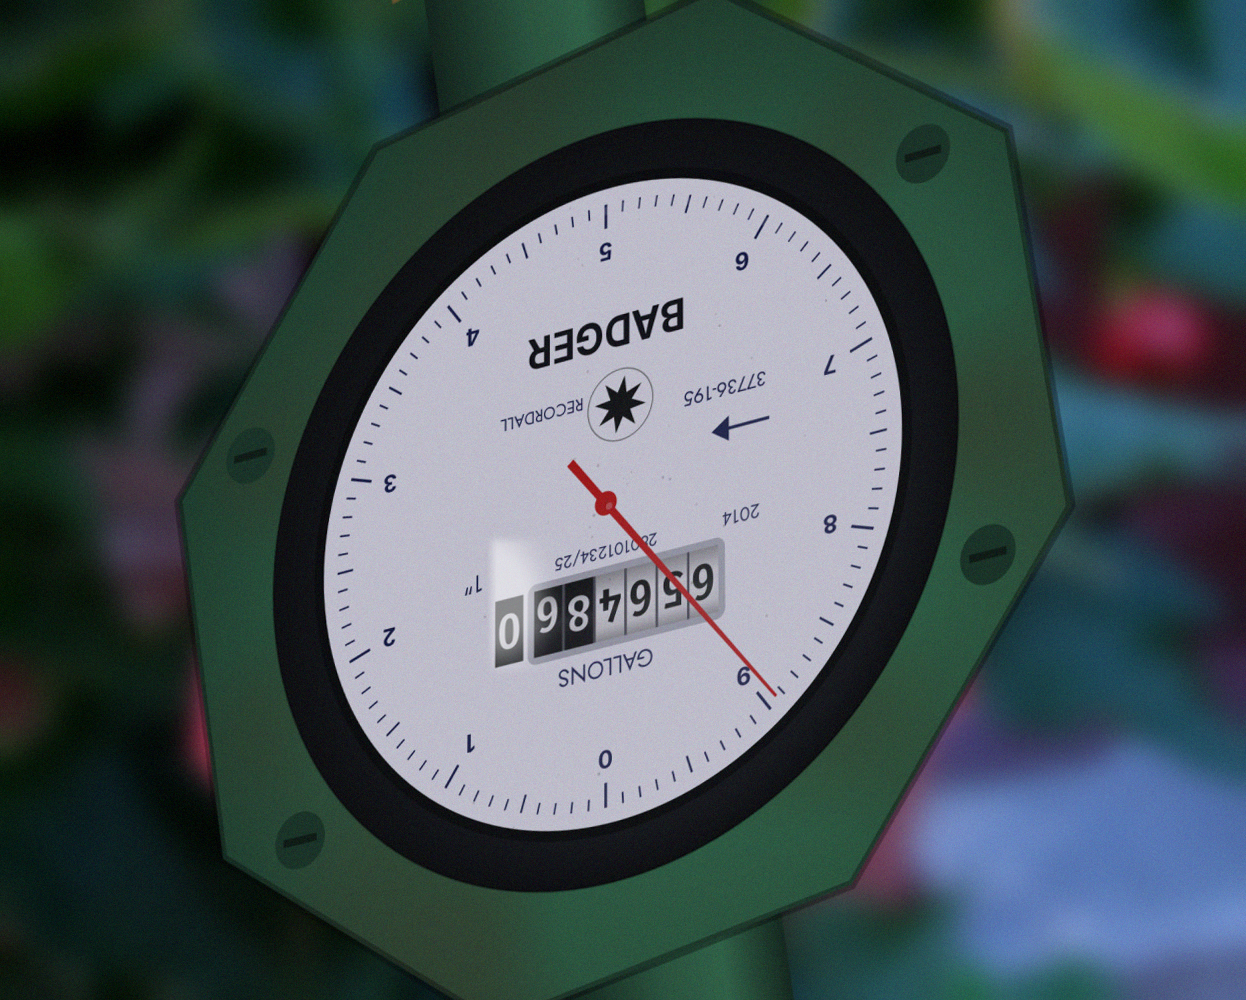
{"value": 6564858.9, "unit": "gal"}
